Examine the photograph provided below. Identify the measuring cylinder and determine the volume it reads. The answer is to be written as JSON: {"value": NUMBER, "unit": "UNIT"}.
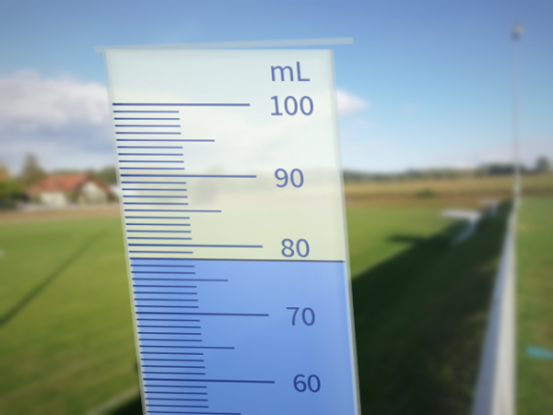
{"value": 78, "unit": "mL"}
